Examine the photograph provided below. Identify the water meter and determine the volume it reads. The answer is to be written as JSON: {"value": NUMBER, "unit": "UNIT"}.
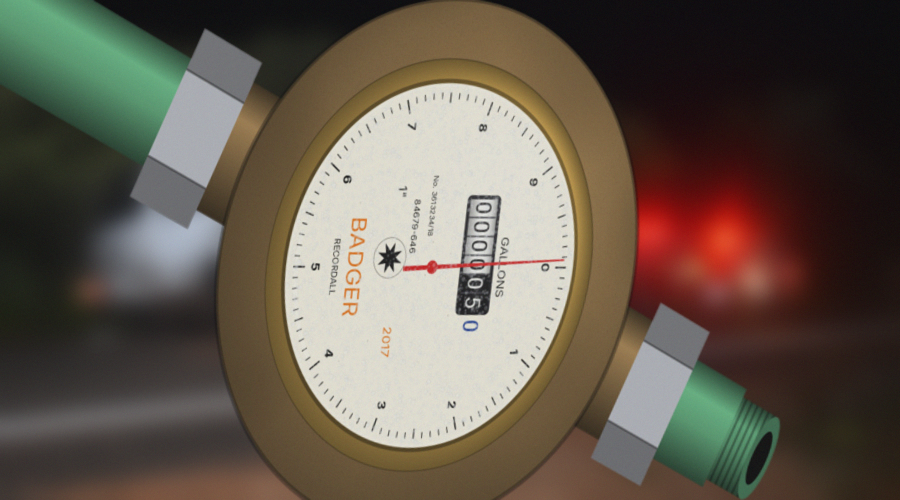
{"value": 49.9, "unit": "gal"}
